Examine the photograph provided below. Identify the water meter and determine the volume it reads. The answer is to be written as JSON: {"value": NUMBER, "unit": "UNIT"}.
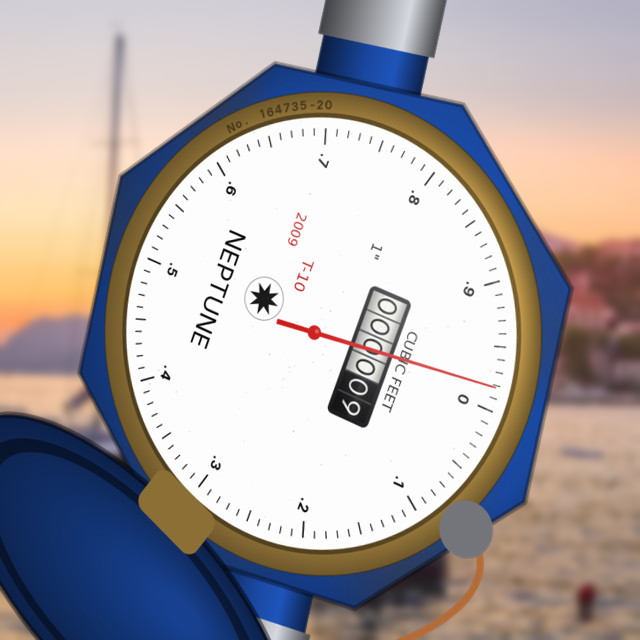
{"value": 8.98, "unit": "ft³"}
